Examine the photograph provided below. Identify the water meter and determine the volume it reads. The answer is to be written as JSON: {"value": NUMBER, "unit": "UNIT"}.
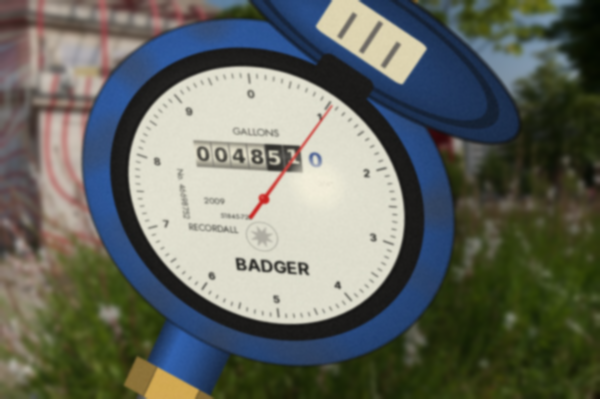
{"value": 48511.0, "unit": "gal"}
